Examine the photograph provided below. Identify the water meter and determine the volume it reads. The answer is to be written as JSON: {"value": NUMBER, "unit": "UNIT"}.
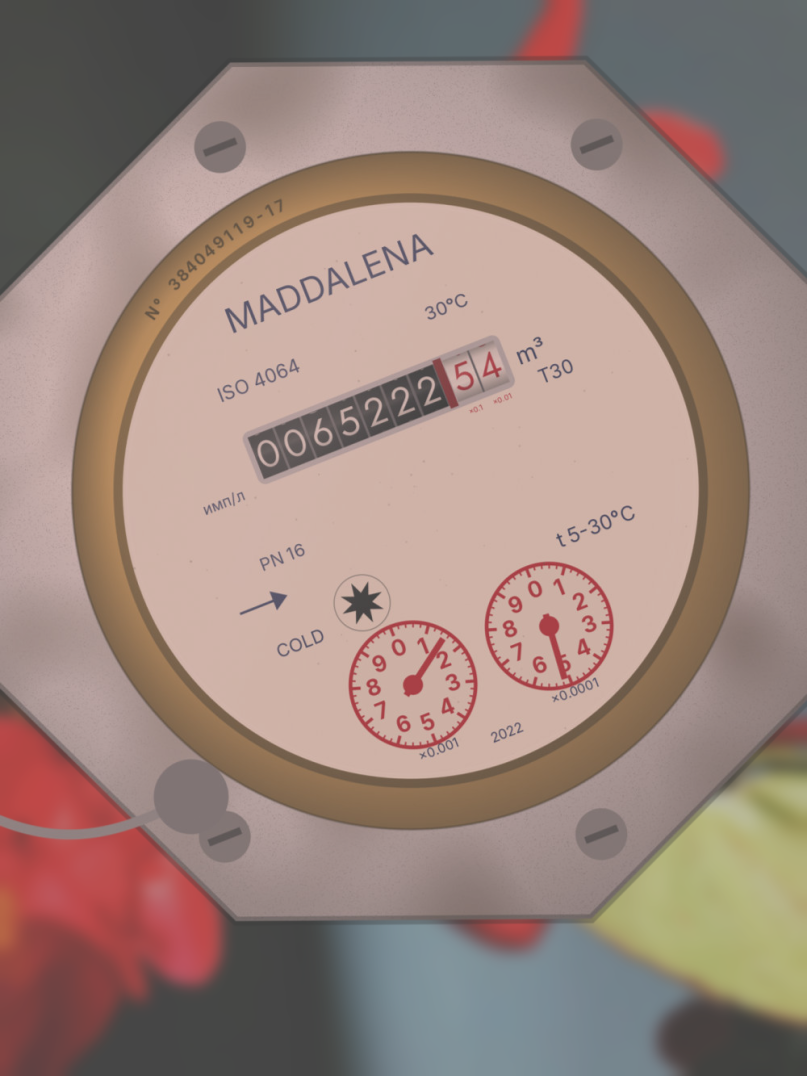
{"value": 65222.5415, "unit": "m³"}
